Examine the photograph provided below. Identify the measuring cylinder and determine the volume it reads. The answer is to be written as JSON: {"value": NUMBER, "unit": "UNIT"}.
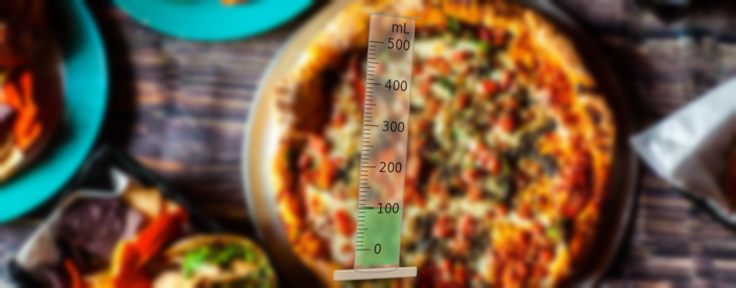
{"value": 100, "unit": "mL"}
